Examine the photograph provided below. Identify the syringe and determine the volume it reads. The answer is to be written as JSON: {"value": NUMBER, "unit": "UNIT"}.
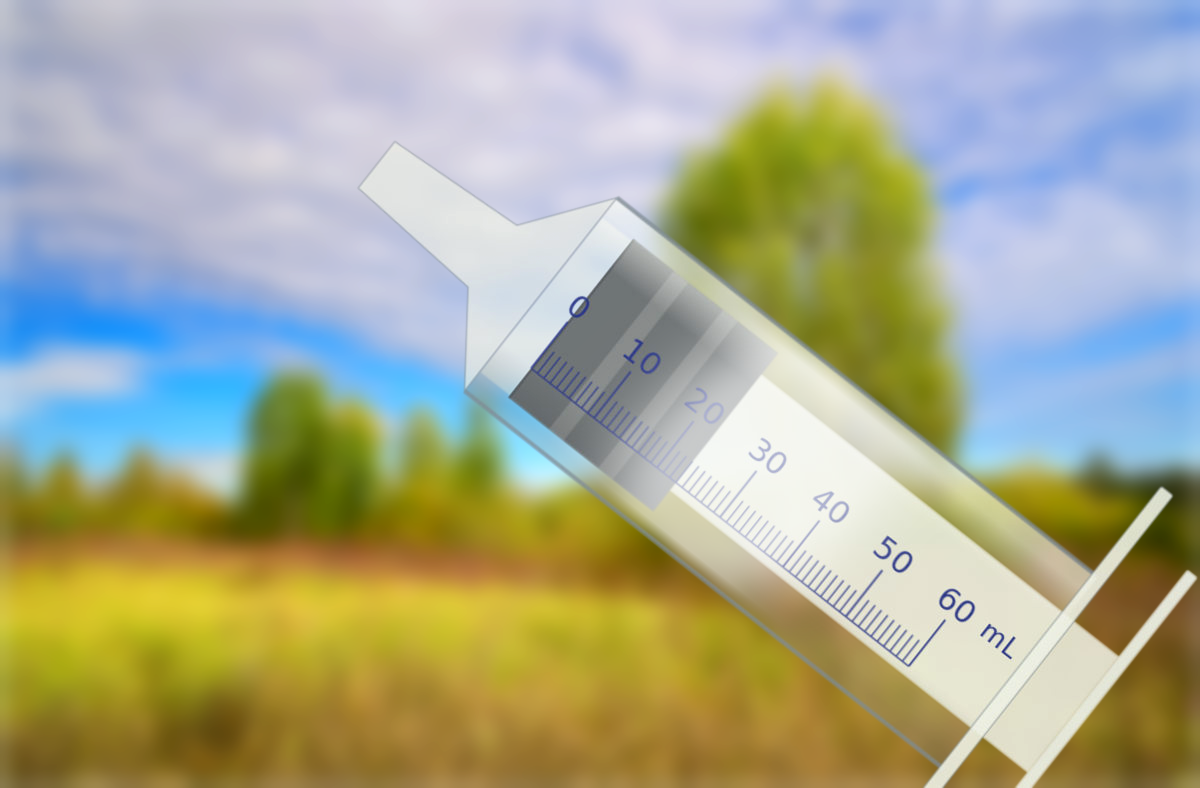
{"value": 0, "unit": "mL"}
